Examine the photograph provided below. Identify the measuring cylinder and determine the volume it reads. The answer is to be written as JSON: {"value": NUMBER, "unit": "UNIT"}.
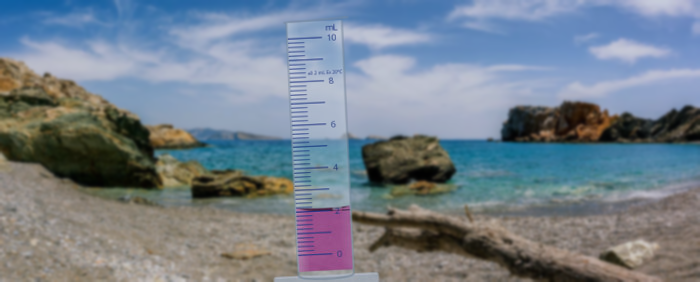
{"value": 2, "unit": "mL"}
